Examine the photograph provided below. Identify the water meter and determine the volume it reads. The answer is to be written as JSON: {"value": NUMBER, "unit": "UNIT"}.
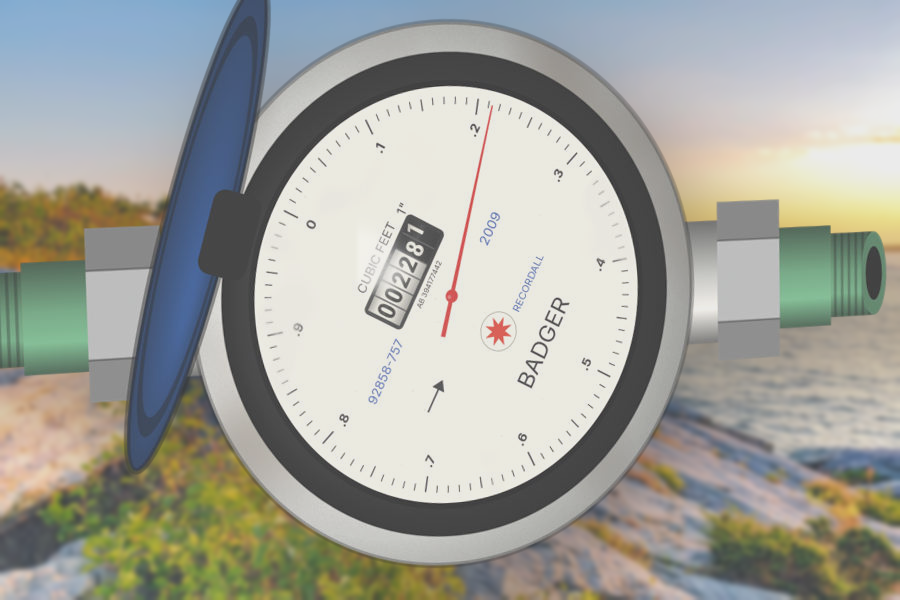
{"value": 2281.21, "unit": "ft³"}
